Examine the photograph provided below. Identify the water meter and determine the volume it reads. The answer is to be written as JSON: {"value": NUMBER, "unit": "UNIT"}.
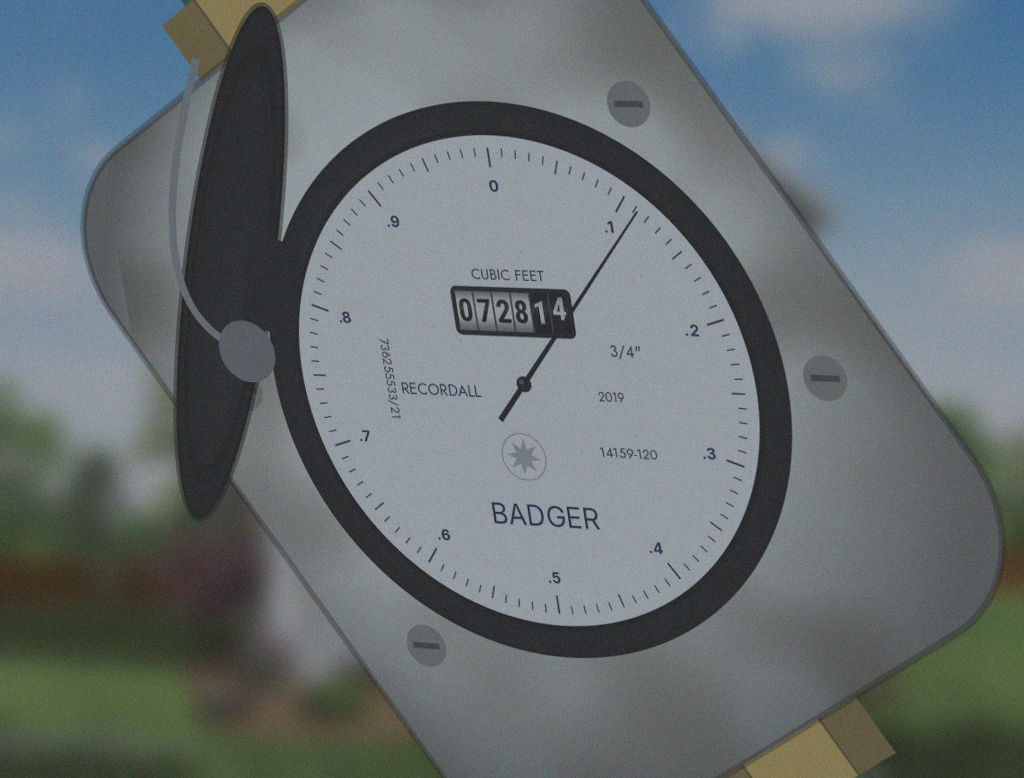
{"value": 72814.11, "unit": "ft³"}
